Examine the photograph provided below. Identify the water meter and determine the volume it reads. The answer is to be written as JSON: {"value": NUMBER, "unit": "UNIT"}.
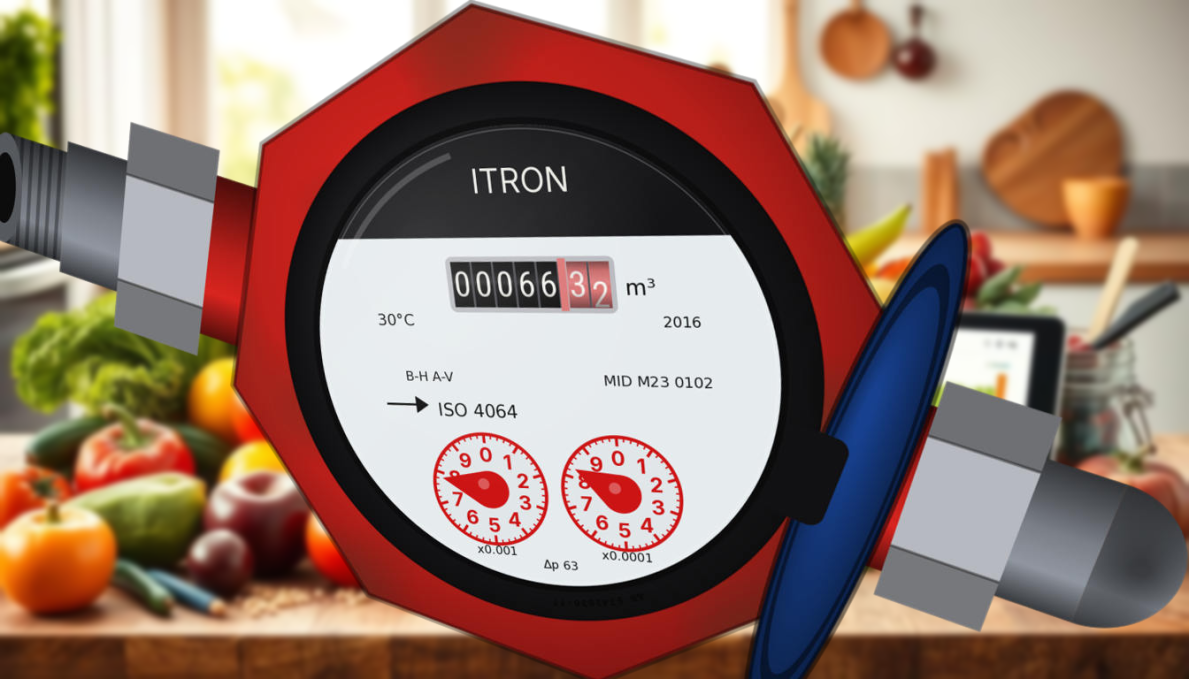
{"value": 66.3178, "unit": "m³"}
